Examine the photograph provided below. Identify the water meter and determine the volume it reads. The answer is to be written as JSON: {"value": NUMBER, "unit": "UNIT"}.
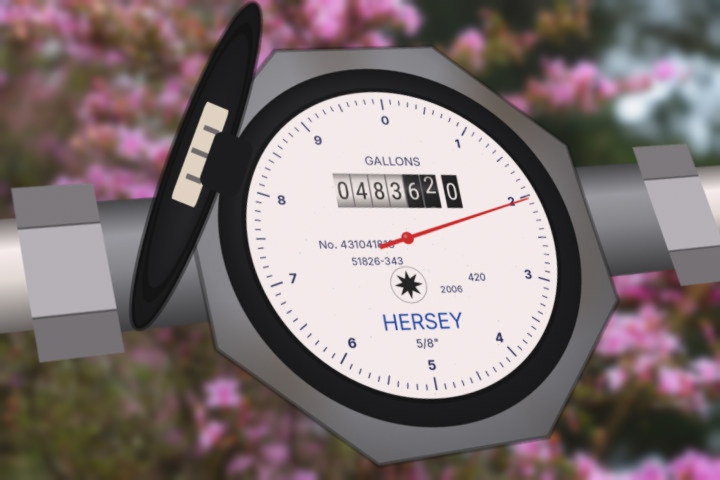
{"value": 483622.0, "unit": "gal"}
